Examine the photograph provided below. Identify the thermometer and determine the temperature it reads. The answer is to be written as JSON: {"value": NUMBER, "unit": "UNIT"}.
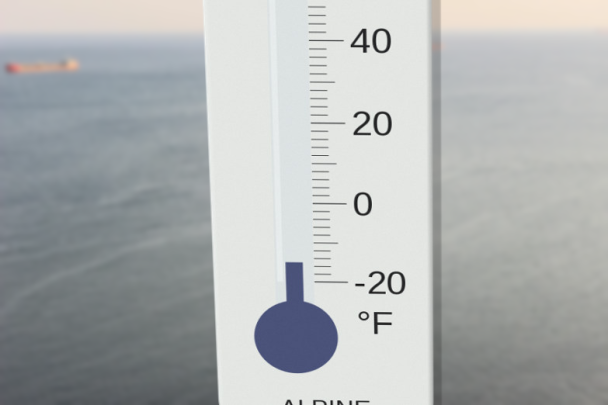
{"value": -15, "unit": "°F"}
